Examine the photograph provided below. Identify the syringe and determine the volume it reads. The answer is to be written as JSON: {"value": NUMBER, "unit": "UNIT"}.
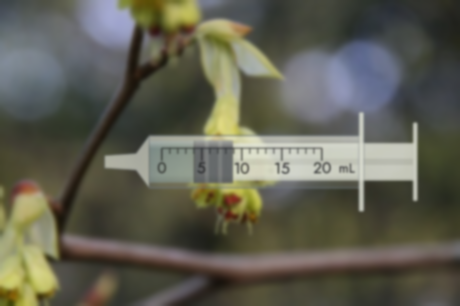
{"value": 4, "unit": "mL"}
